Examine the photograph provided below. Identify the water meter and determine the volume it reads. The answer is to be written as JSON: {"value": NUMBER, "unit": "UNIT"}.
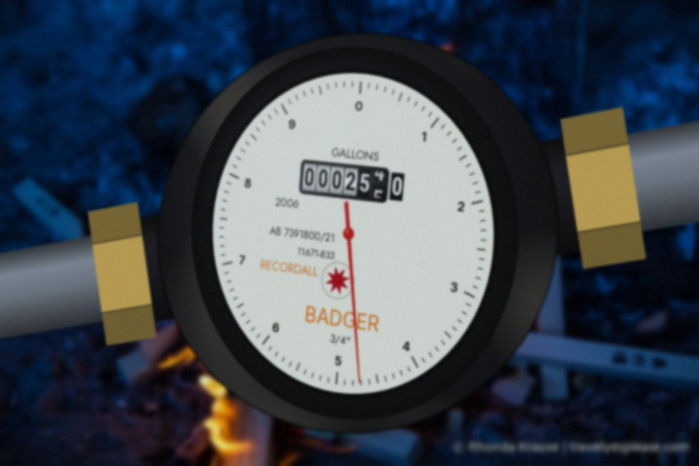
{"value": 2544.7, "unit": "gal"}
